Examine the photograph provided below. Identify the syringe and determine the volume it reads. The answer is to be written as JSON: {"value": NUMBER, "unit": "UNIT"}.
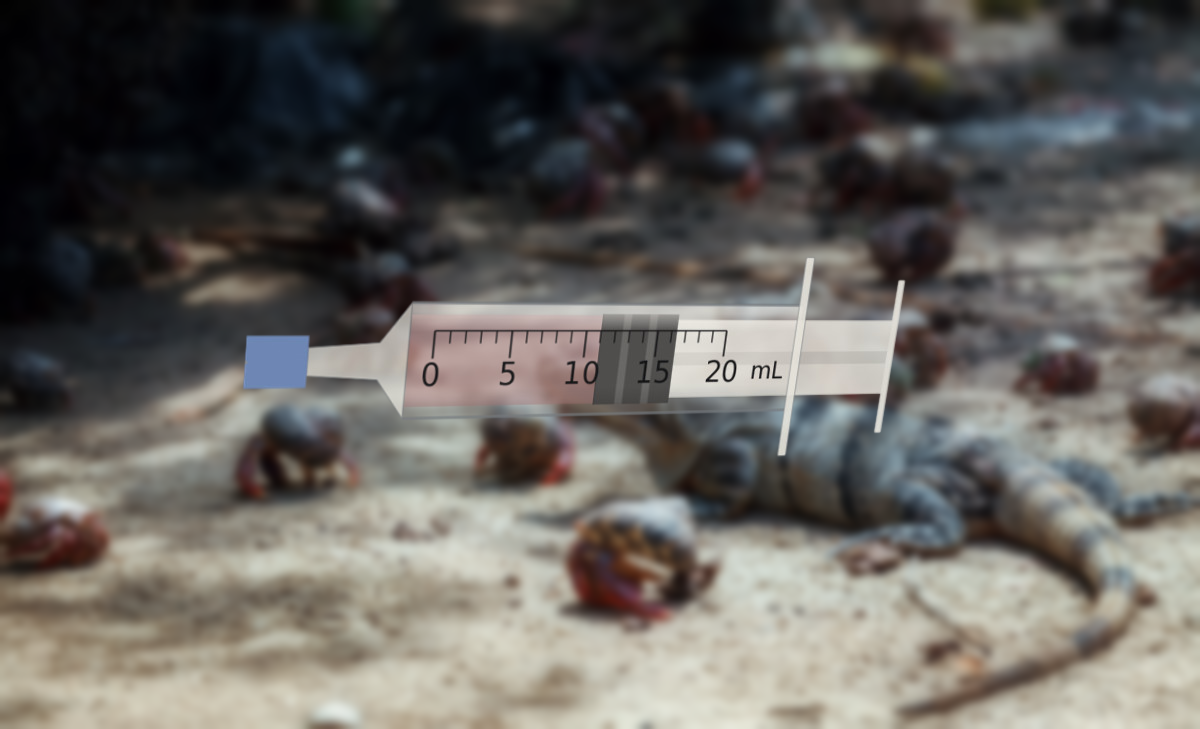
{"value": 11, "unit": "mL"}
